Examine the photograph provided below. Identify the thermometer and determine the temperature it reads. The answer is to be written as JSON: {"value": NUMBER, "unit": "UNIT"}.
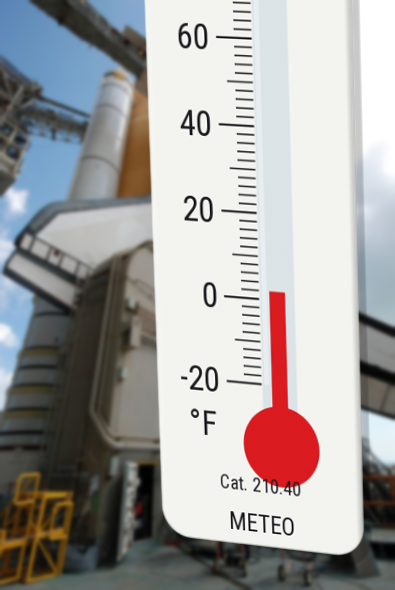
{"value": 2, "unit": "°F"}
